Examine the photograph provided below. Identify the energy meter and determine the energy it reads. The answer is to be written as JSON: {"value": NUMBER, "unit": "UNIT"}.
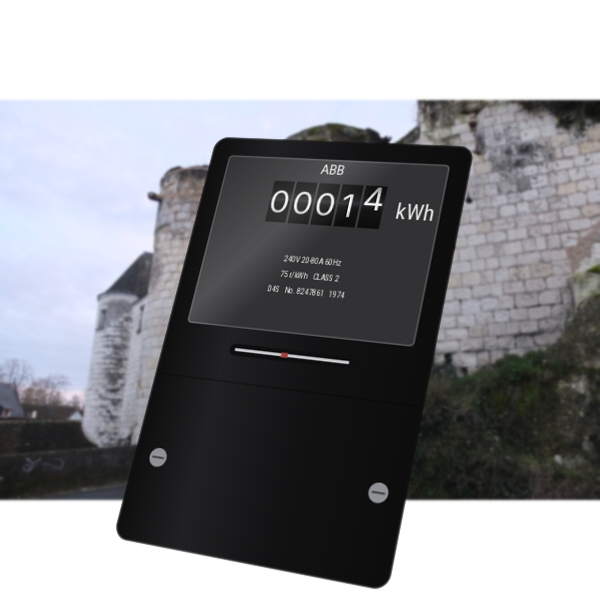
{"value": 14, "unit": "kWh"}
